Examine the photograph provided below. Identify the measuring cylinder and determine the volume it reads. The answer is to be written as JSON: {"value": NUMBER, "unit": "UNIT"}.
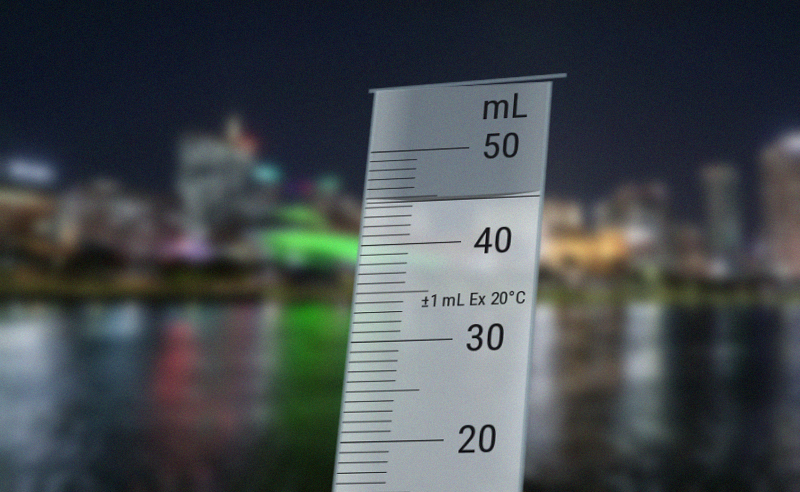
{"value": 44.5, "unit": "mL"}
